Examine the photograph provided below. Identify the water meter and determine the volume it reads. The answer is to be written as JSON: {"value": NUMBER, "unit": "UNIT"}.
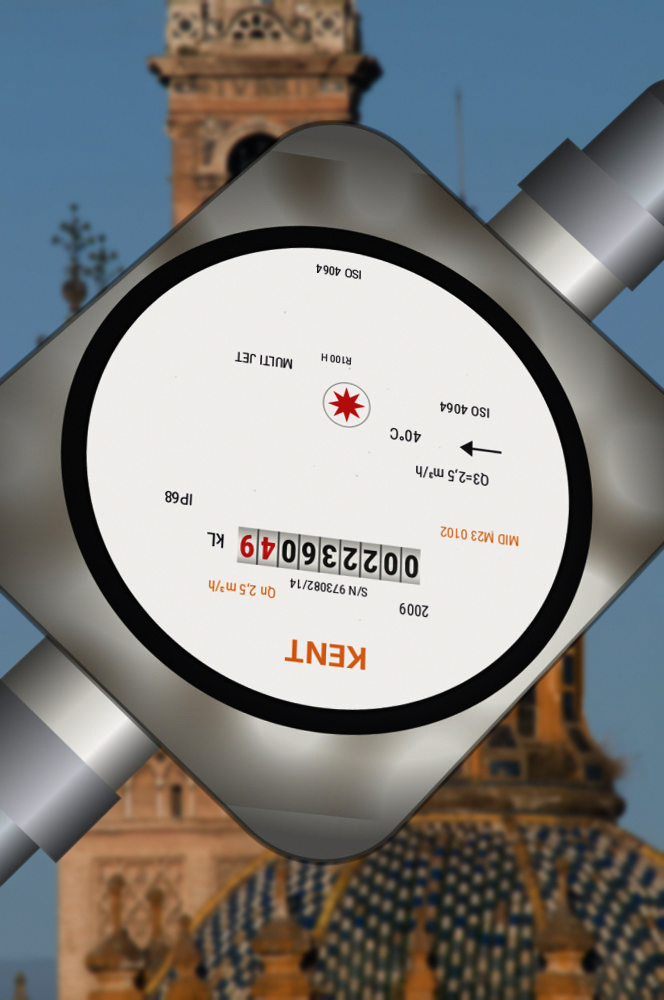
{"value": 22360.49, "unit": "kL"}
